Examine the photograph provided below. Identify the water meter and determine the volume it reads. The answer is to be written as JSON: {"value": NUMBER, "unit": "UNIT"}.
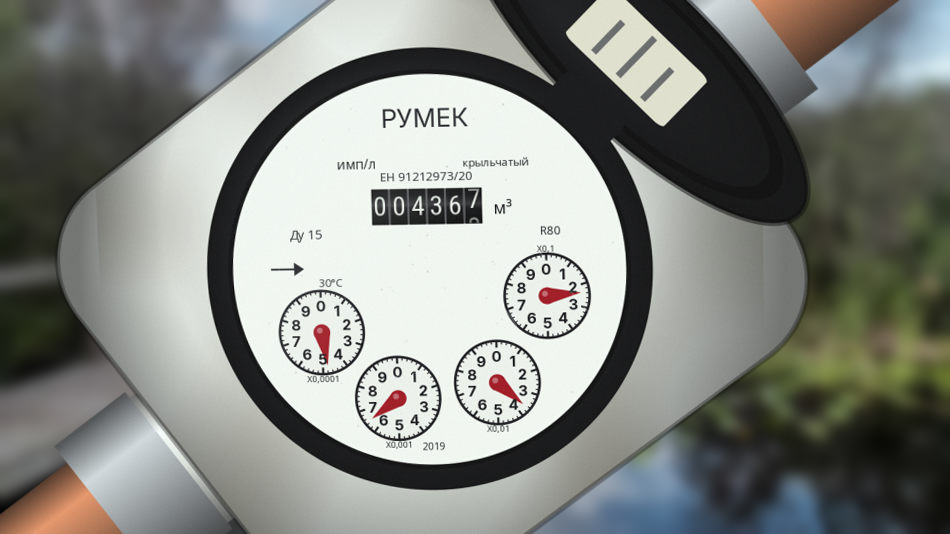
{"value": 4367.2364, "unit": "m³"}
